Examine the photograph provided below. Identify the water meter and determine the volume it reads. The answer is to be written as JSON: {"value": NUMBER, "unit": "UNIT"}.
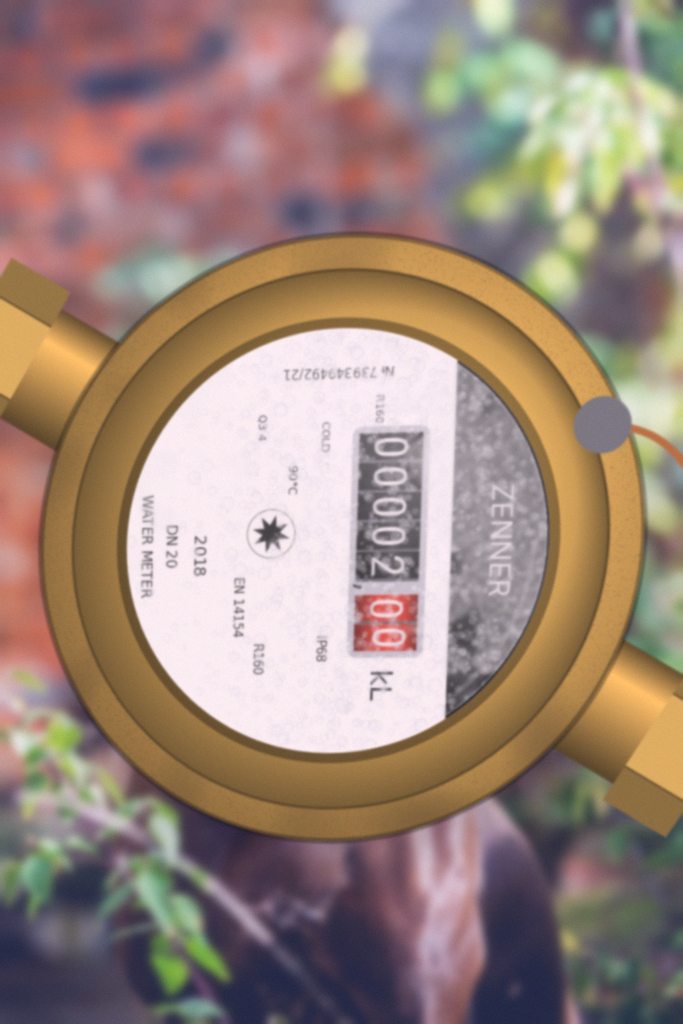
{"value": 2.00, "unit": "kL"}
